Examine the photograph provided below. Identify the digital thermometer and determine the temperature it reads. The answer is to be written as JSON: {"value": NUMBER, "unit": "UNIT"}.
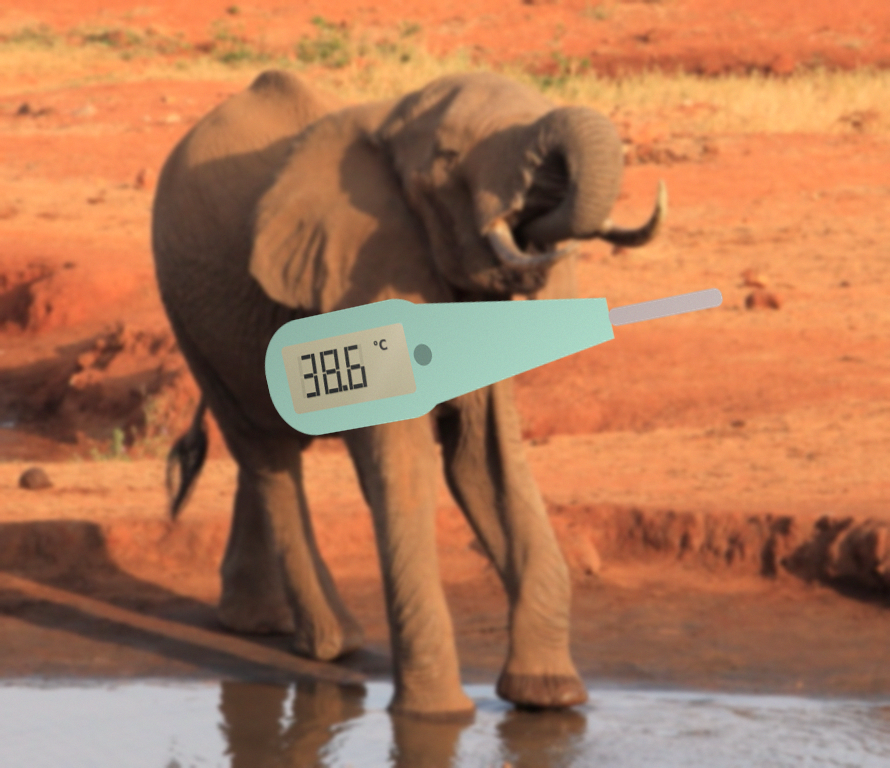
{"value": 38.6, "unit": "°C"}
